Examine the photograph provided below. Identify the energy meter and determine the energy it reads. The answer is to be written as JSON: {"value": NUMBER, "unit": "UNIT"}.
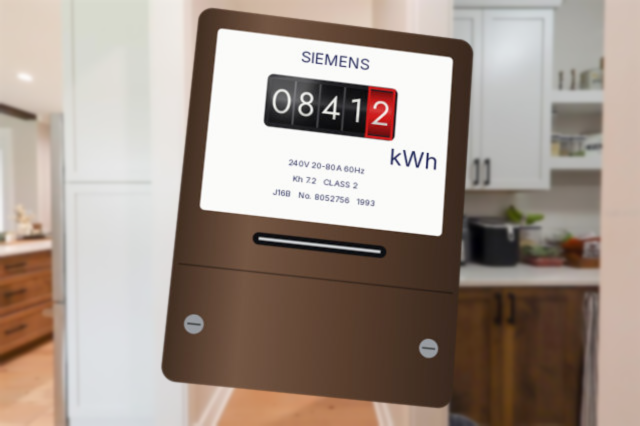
{"value": 841.2, "unit": "kWh"}
